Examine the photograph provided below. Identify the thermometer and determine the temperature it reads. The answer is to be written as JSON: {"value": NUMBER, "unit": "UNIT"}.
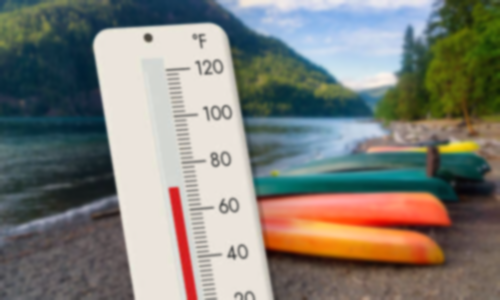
{"value": 70, "unit": "°F"}
